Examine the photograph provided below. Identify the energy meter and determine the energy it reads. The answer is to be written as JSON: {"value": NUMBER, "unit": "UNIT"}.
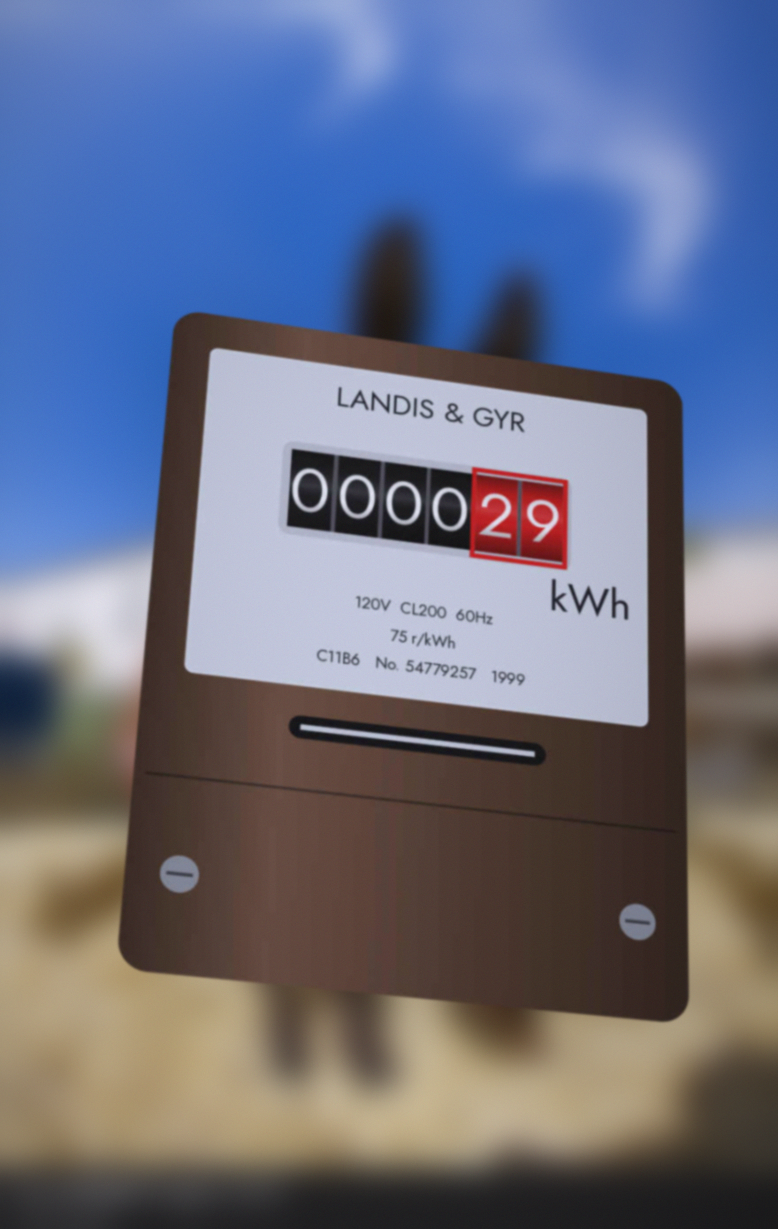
{"value": 0.29, "unit": "kWh"}
